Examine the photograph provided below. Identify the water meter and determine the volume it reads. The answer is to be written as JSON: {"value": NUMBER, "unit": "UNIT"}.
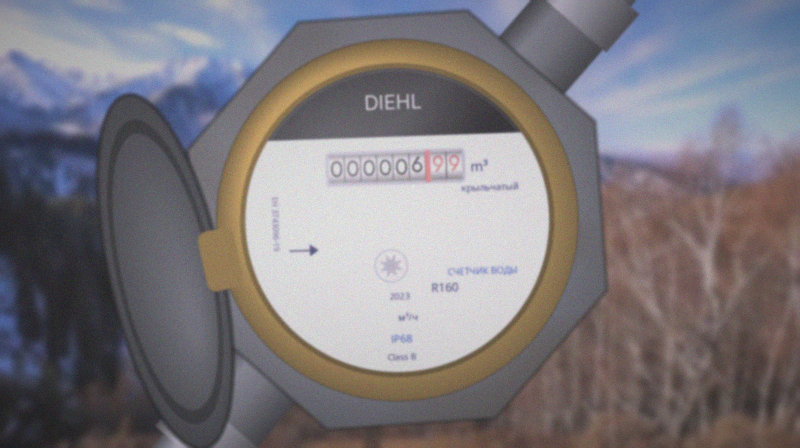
{"value": 6.99, "unit": "m³"}
